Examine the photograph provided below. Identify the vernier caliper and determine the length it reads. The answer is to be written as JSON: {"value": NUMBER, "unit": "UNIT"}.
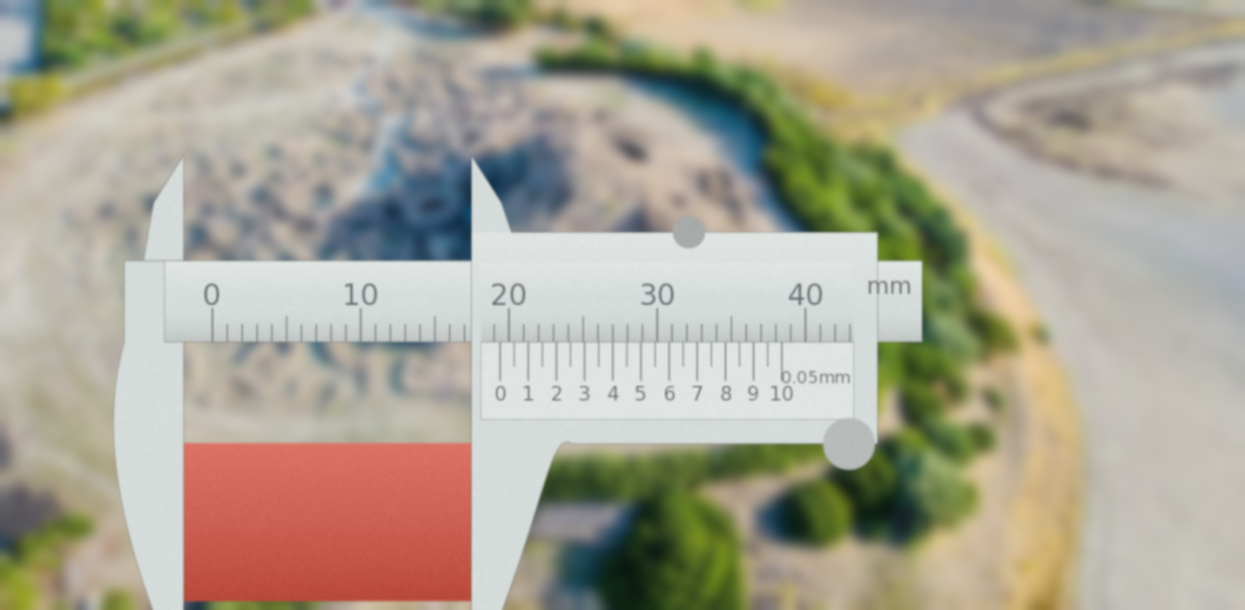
{"value": 19.4, "unit": "mm"}
